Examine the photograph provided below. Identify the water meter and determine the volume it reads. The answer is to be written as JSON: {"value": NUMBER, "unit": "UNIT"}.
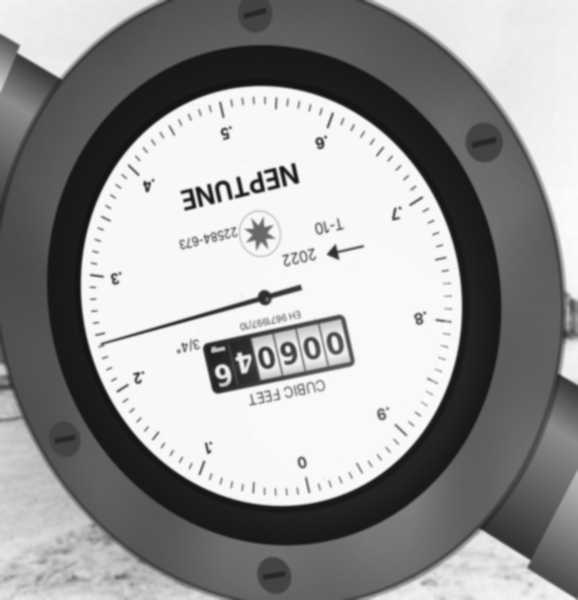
{"value": 6046.24, "unit": "ft³"}
